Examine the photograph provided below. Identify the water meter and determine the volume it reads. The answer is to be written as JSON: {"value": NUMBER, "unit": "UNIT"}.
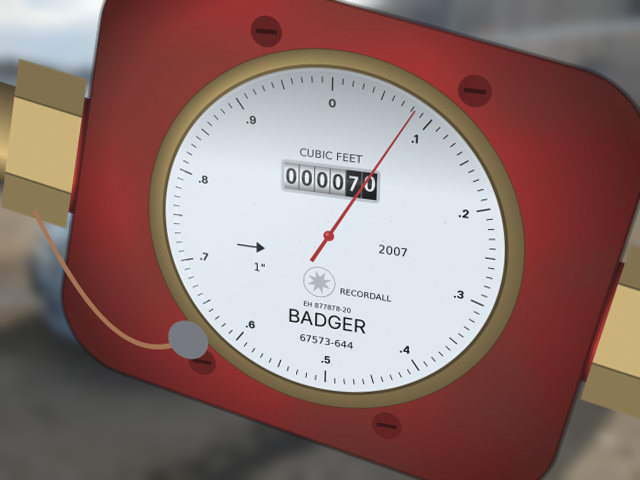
{"value": 70.08, "unit": "ft³"}
